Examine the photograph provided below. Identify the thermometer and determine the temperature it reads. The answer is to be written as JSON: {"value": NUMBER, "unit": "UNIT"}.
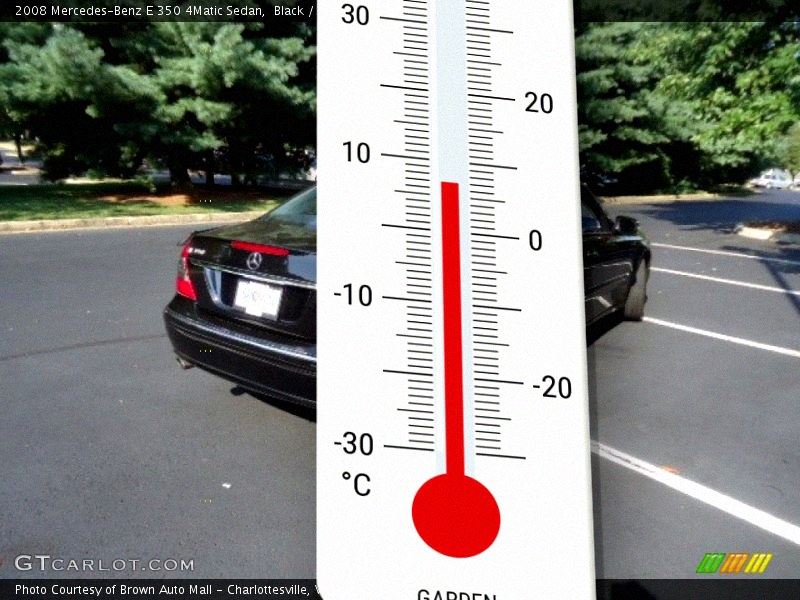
{"value": 7, "unit": "°C"}
